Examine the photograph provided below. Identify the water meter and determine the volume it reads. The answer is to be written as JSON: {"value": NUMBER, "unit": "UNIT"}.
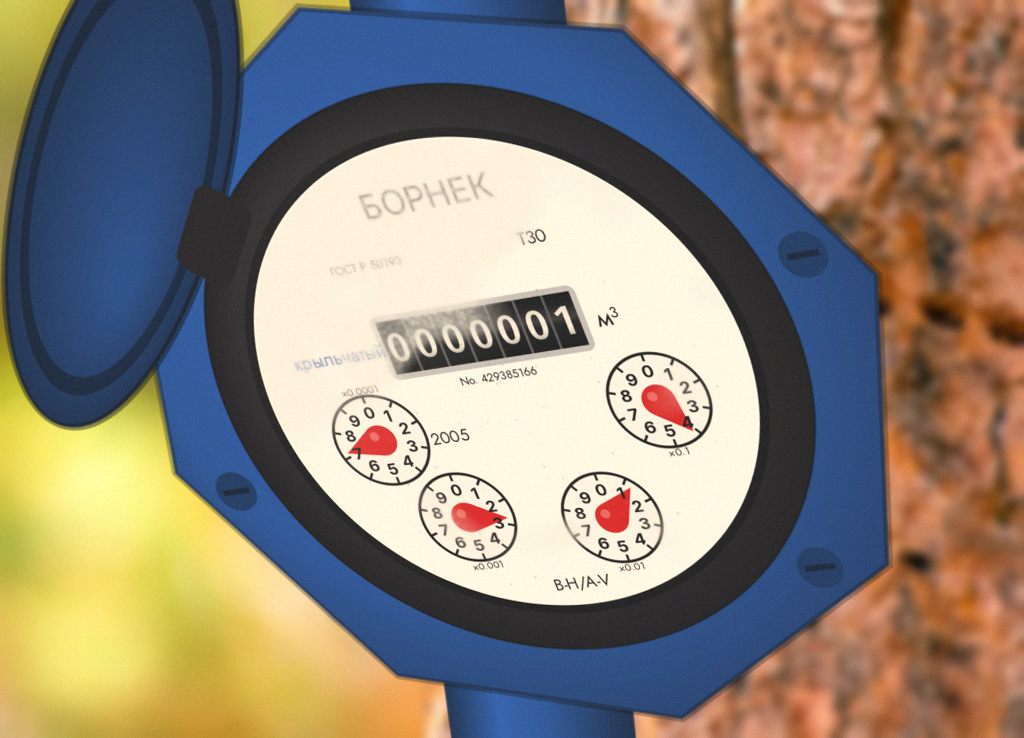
{"value": 1.4127, "unit": "m³"}
